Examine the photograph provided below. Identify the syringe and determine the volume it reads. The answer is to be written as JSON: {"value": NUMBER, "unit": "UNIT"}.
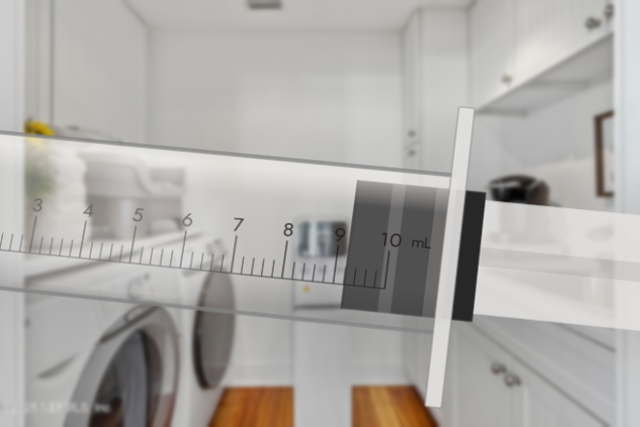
{"value": 9.2, "unit": "mL"}
